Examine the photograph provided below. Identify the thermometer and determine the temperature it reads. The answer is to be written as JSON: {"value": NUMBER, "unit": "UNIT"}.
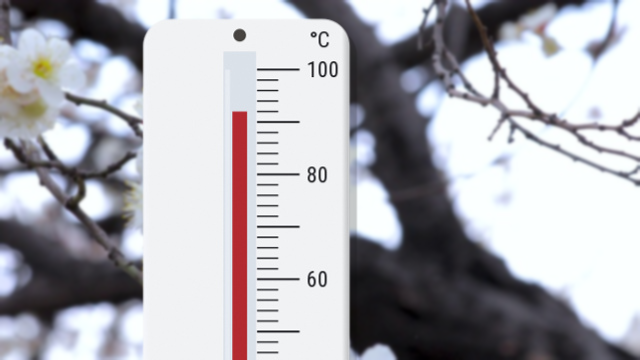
{"value": 92, "unit": "°C"}
